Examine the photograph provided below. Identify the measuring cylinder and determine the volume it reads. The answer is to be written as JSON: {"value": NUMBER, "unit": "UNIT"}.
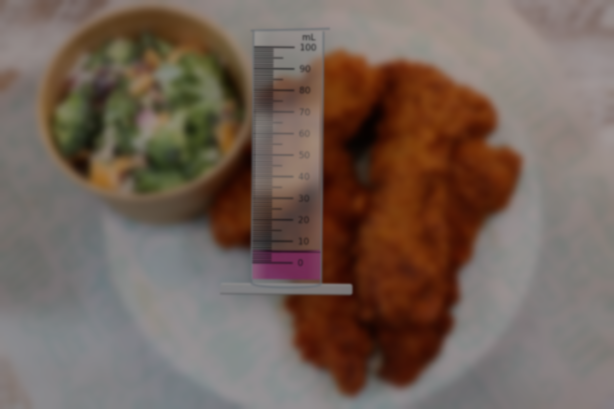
{"value": 5, "unit": "mL"}
